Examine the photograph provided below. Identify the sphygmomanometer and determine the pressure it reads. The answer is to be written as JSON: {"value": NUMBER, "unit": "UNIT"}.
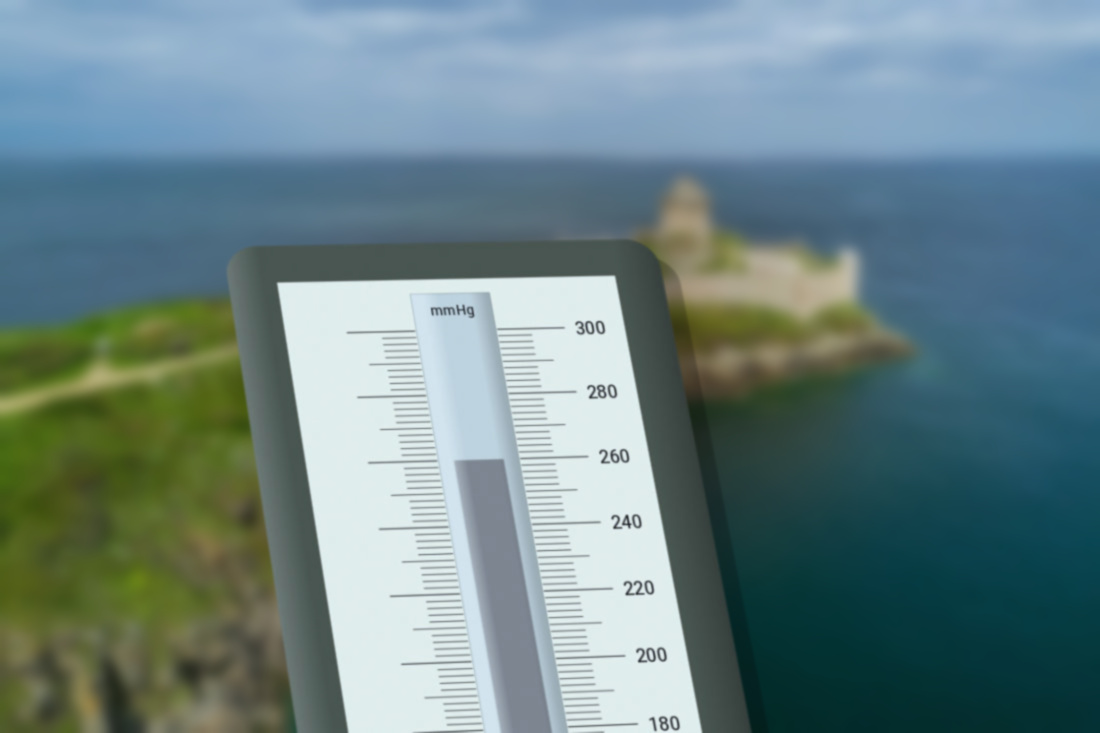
{"value": 260, "unit": "mmHg"}
